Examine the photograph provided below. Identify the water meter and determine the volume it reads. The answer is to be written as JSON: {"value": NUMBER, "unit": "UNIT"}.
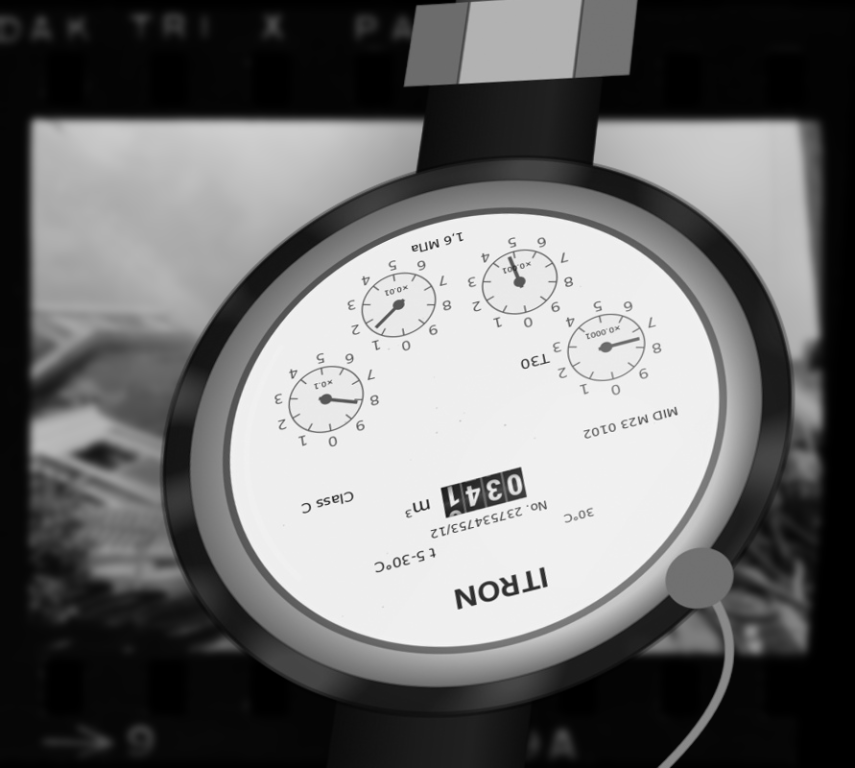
{"value": 340.8147, "unit": "m³"}
